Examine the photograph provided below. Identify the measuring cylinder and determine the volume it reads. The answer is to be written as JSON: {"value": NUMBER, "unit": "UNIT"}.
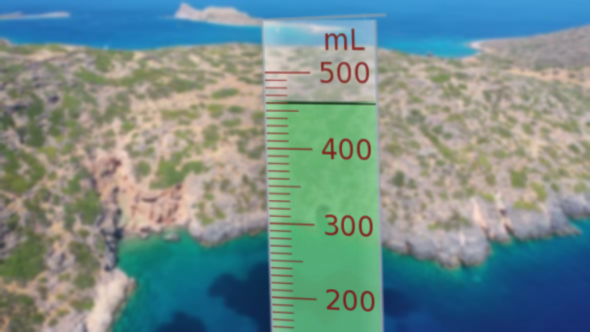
{"value": 460, "unit": "mL"}
